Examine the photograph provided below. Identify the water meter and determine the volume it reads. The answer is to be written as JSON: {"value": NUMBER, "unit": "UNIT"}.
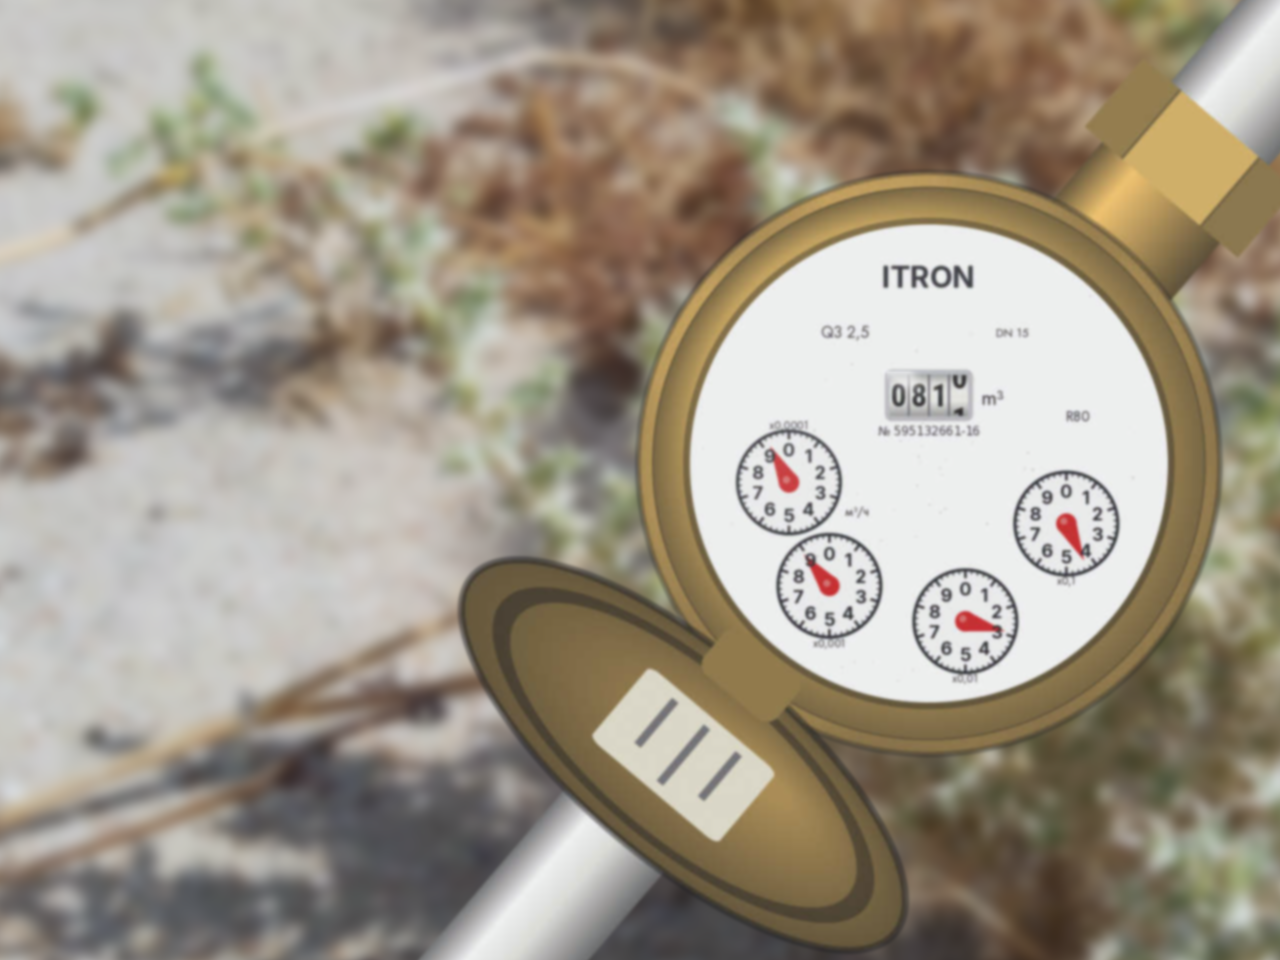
{"value": 810.4289, "unit": "m³"}
